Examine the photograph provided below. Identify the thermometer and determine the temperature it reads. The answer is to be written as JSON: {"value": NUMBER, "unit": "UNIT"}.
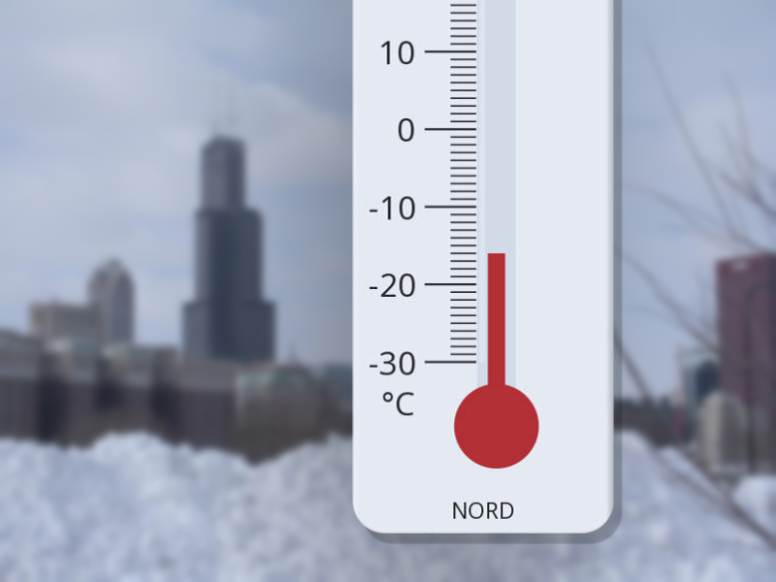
{"value": -16, "unit": "°C"}
